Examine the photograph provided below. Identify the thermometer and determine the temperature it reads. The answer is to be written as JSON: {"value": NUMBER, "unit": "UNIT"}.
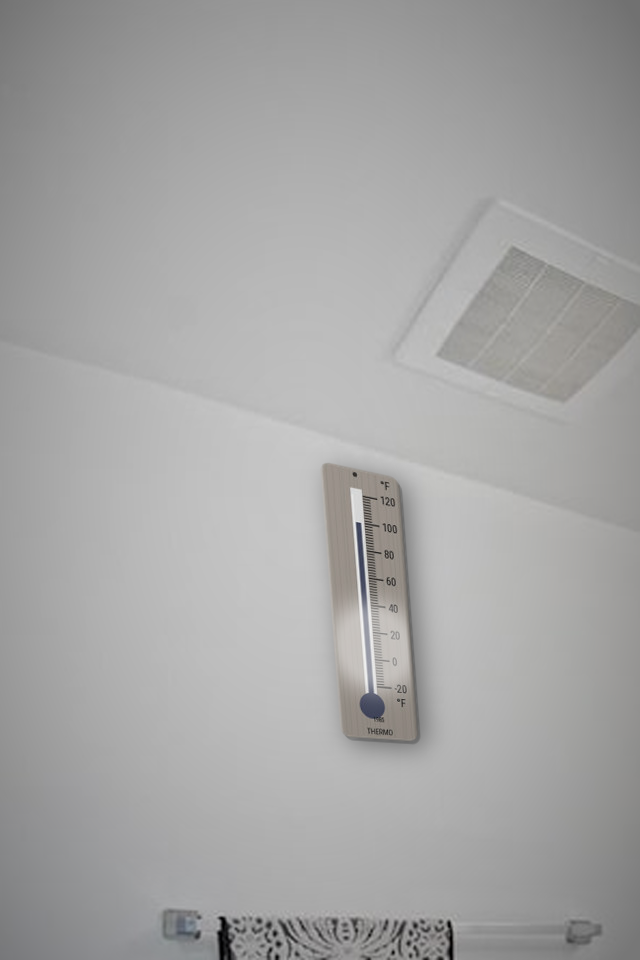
{"value": 100, "unit": "°F"}
